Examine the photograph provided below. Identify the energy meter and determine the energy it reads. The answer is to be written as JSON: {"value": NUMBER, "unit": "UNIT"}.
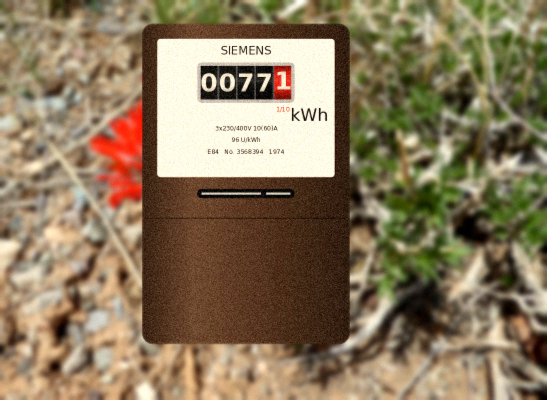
{"value": 77.1, "unit": "kWh"}
